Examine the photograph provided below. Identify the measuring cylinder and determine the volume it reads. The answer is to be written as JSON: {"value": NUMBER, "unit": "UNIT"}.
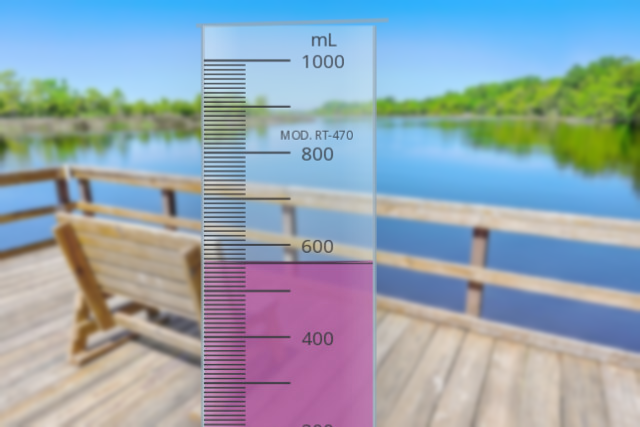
{"value": 560, "unit": "mL"}
